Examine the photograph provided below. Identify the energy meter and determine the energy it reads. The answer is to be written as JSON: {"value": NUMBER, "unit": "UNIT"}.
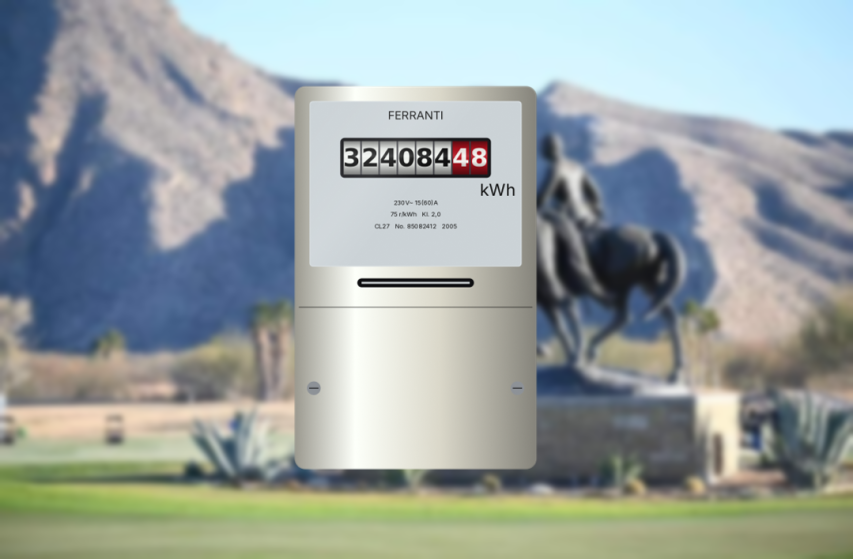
{"value": 324084.48, "unit": "kWh"}
